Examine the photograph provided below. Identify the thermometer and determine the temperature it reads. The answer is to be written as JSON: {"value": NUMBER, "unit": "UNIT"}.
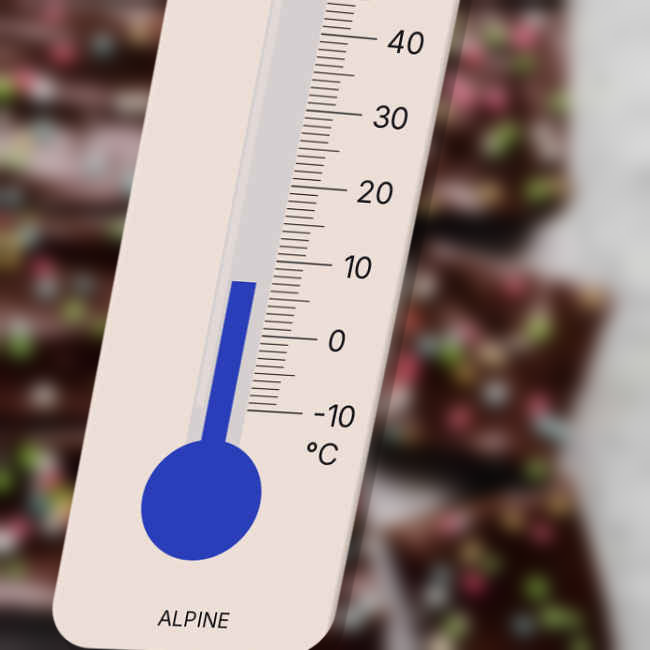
{"value": 7, "unit": "°C"}
